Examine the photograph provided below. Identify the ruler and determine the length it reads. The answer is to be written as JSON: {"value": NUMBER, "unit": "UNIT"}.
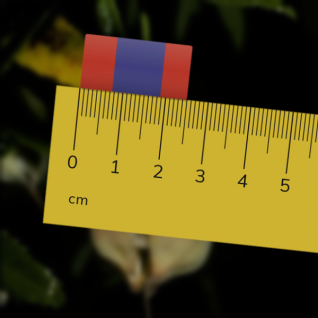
{"value": 2.5, "unit": "cm"}
